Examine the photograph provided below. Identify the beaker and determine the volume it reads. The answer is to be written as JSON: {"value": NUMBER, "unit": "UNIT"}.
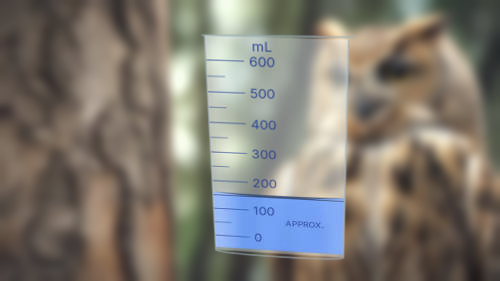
{"value": 150, "unit": "mL"}
